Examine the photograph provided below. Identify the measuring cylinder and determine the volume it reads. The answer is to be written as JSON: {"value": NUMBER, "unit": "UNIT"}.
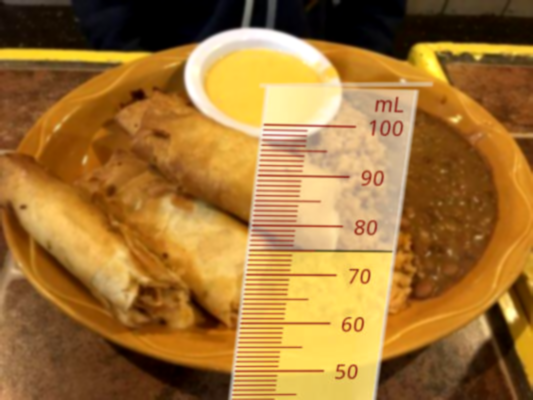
{"value": 75, "unit": "mL"}
